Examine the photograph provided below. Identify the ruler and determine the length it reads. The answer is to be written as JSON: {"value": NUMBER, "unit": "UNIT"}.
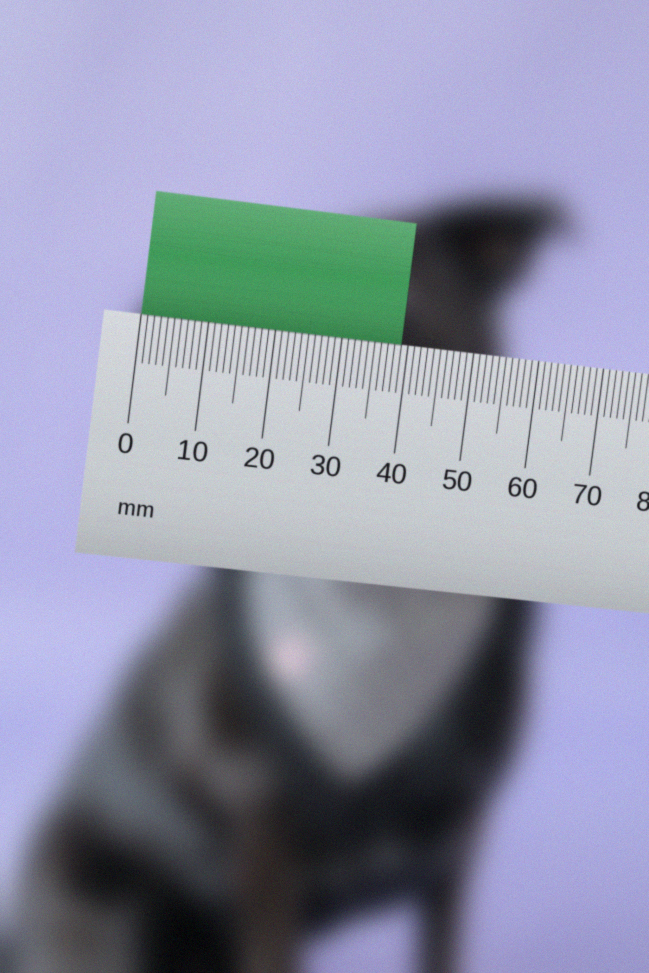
{"value": 39, "unit": "mm"}
